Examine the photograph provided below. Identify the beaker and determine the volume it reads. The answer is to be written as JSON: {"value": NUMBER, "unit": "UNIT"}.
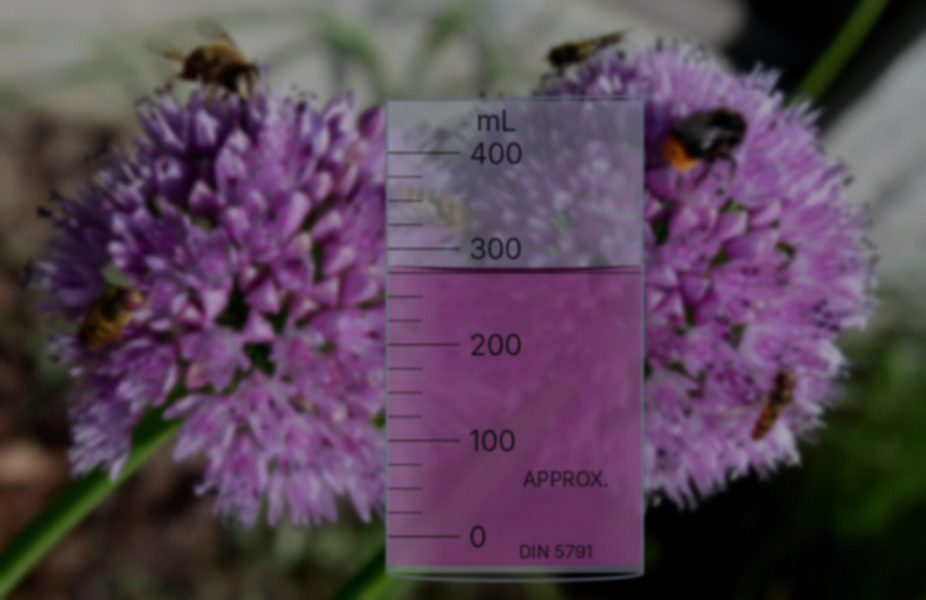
{"value": 275, "unit": "mL"}
